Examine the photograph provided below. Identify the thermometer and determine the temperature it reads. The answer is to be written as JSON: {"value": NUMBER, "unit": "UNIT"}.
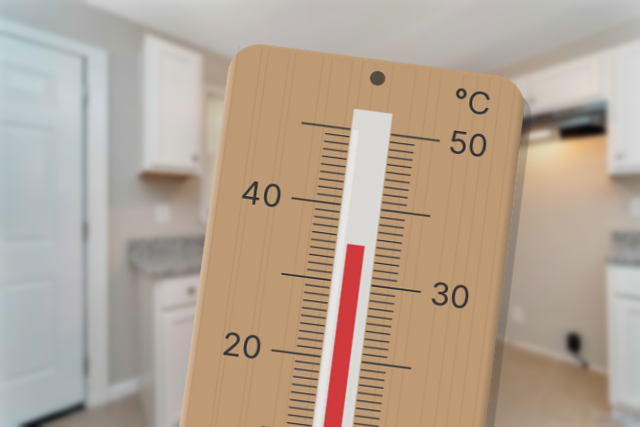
{"value": 35, "unit": "°C"}
